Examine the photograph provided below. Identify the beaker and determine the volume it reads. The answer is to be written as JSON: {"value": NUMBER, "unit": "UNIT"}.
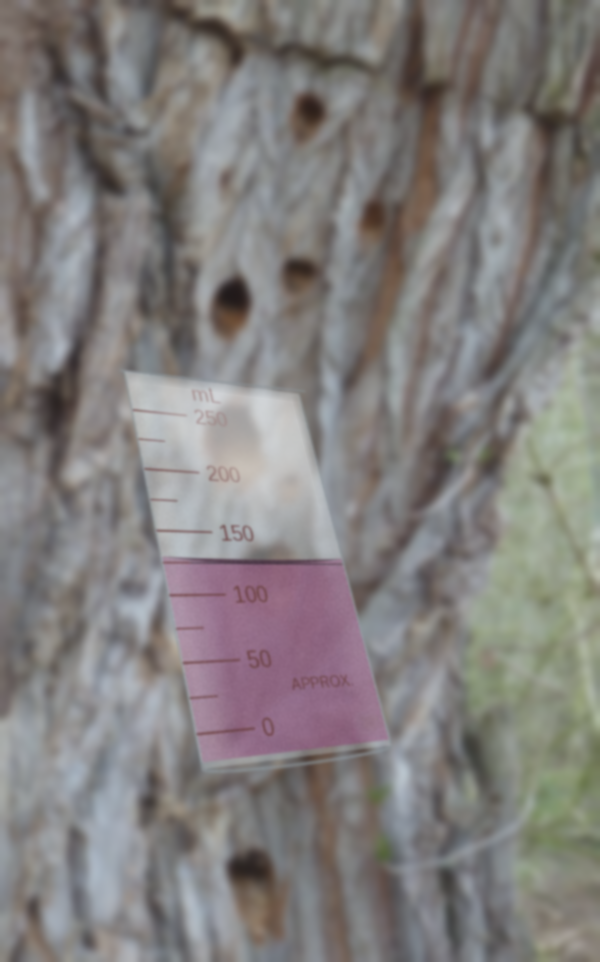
{"value": 125, "unit": "mL"}
